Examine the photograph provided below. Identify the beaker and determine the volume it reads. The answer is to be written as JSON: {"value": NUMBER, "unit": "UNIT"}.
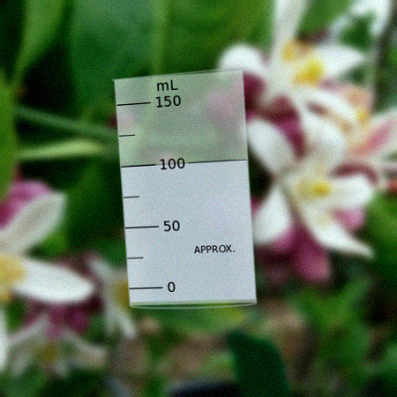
{"value": 100, "unit": "mL"}
